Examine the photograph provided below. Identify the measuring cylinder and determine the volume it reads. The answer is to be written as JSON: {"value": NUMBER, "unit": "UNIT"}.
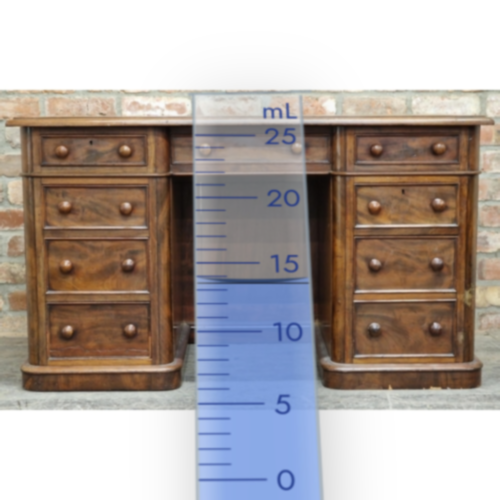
{"value": 13.5, "unit": "mL"}
